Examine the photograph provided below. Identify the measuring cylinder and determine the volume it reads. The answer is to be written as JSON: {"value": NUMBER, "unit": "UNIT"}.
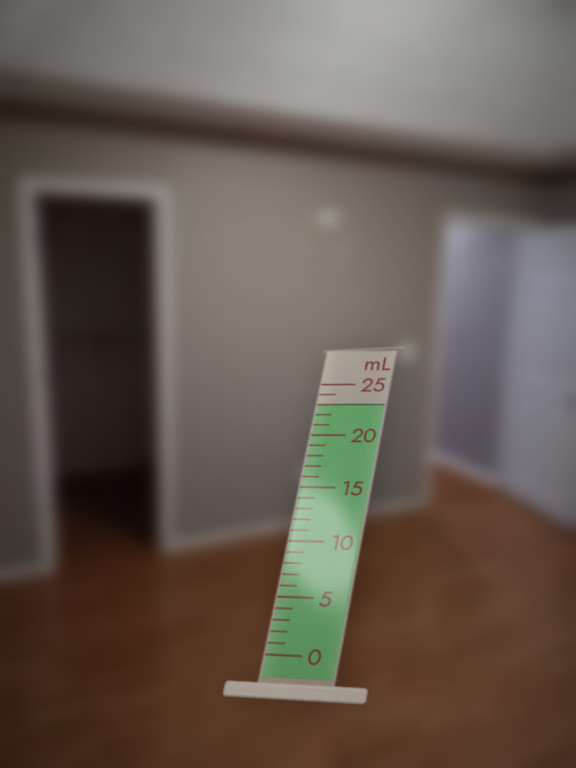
{"value": 23, "unit": "mL"}
